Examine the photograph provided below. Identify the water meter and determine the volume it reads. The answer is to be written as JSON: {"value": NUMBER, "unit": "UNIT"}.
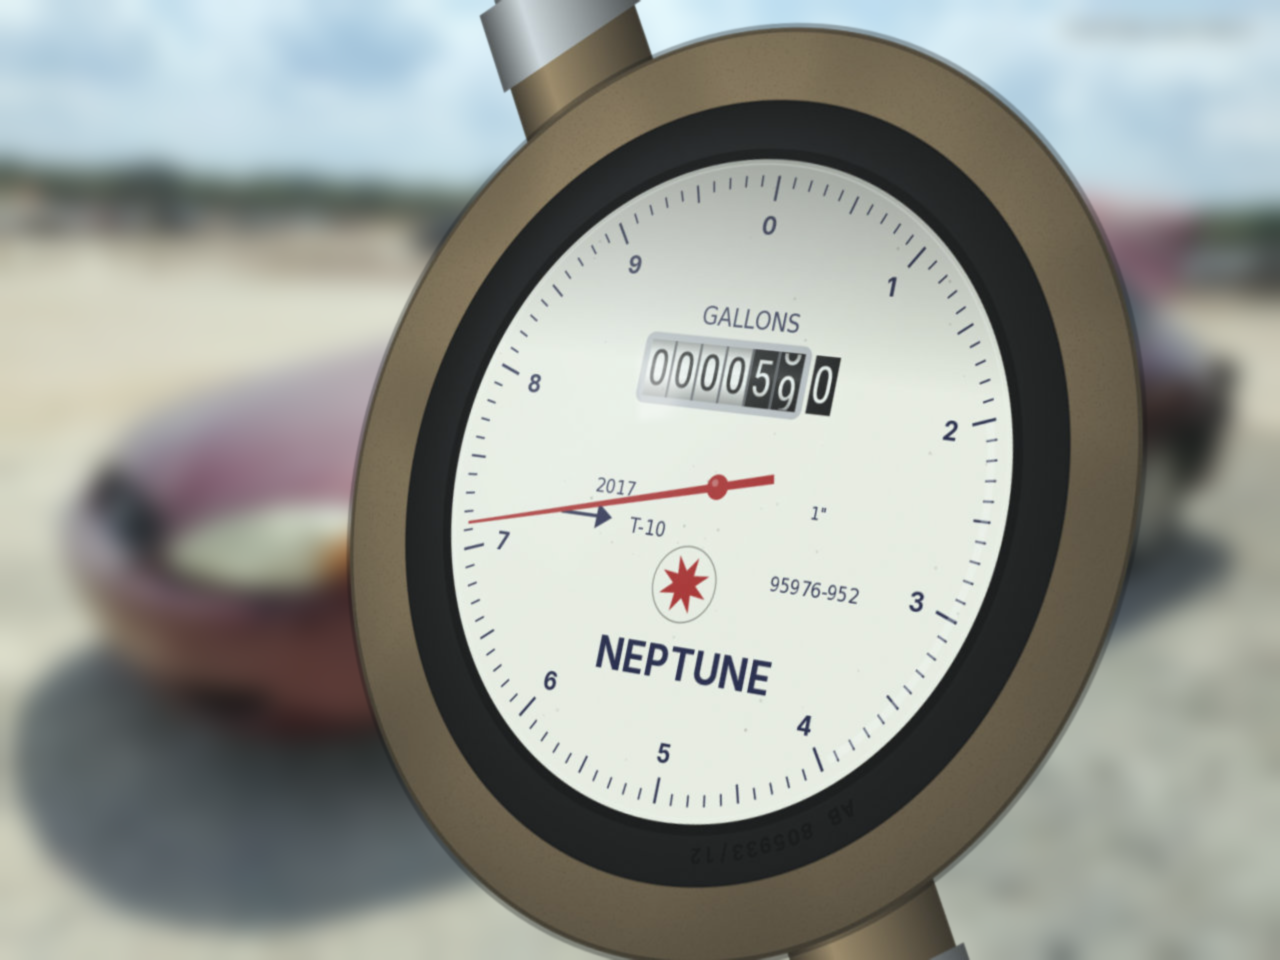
{"value": 587.1, "unit": "gal"}
